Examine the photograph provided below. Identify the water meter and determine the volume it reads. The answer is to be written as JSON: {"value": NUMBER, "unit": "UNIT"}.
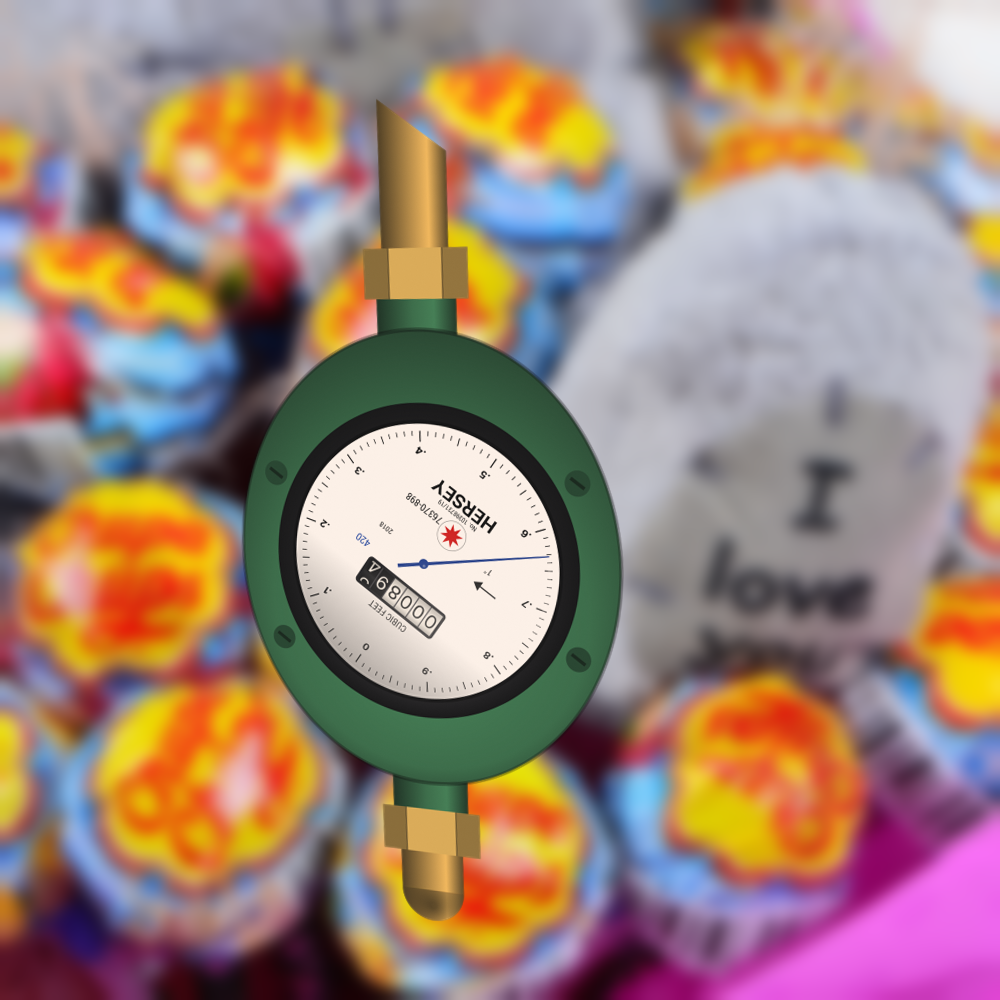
{"value": 893.63, "unit": "ft³"}
